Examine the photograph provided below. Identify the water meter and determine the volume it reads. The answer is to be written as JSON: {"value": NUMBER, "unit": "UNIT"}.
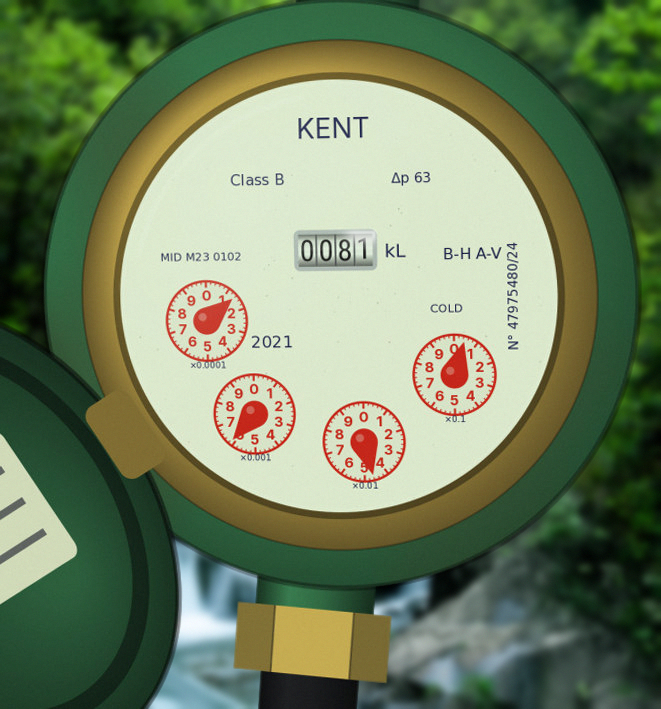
{"value": 81.0461, "unit": "kL"}
